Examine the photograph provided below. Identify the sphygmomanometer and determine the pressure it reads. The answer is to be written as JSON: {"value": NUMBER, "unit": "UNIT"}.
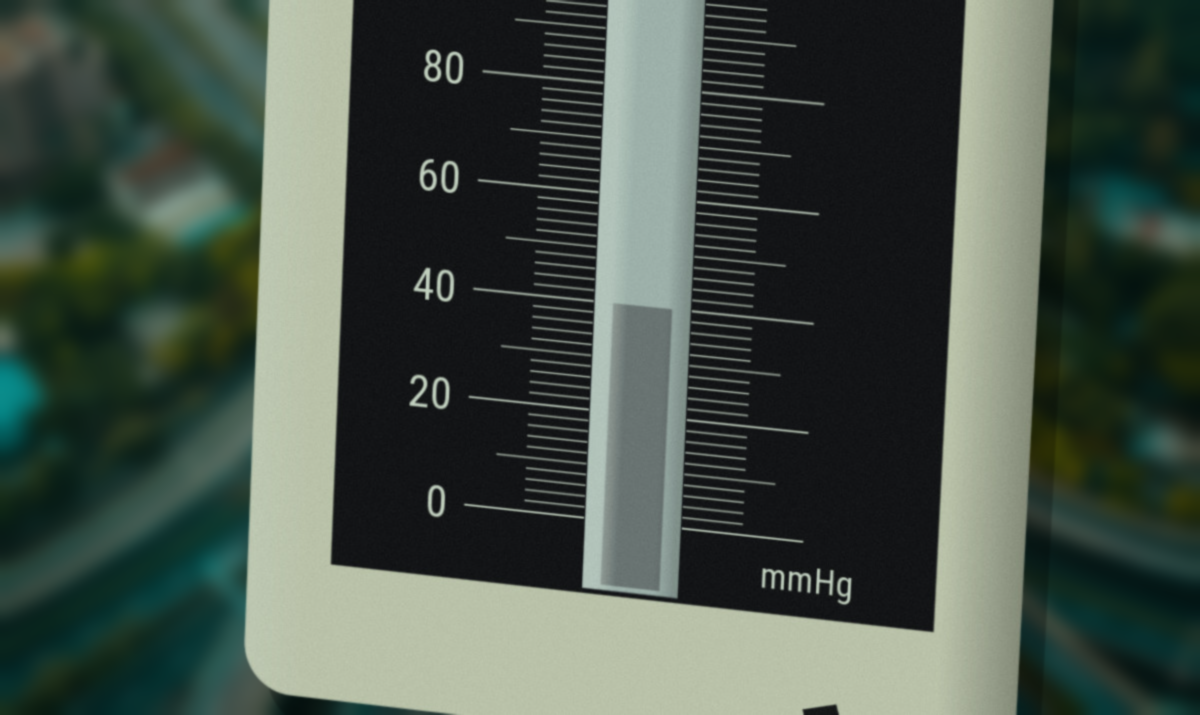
{"value": 40, "unit": "mmHg"}
